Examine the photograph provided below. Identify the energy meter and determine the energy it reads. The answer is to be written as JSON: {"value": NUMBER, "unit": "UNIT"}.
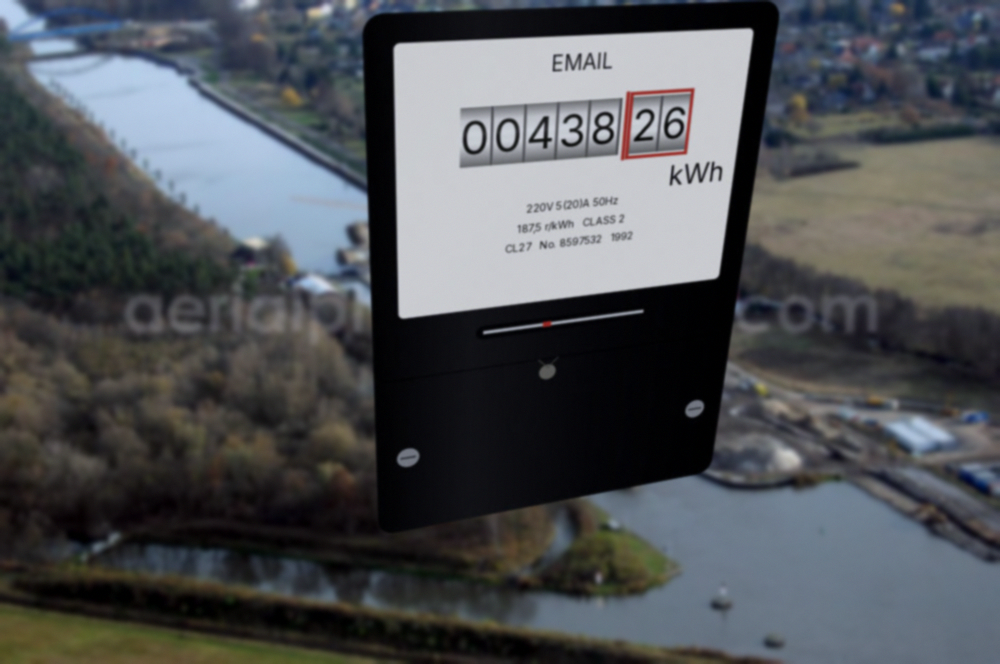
{"value": 438.26, "unit": "kWh"}
